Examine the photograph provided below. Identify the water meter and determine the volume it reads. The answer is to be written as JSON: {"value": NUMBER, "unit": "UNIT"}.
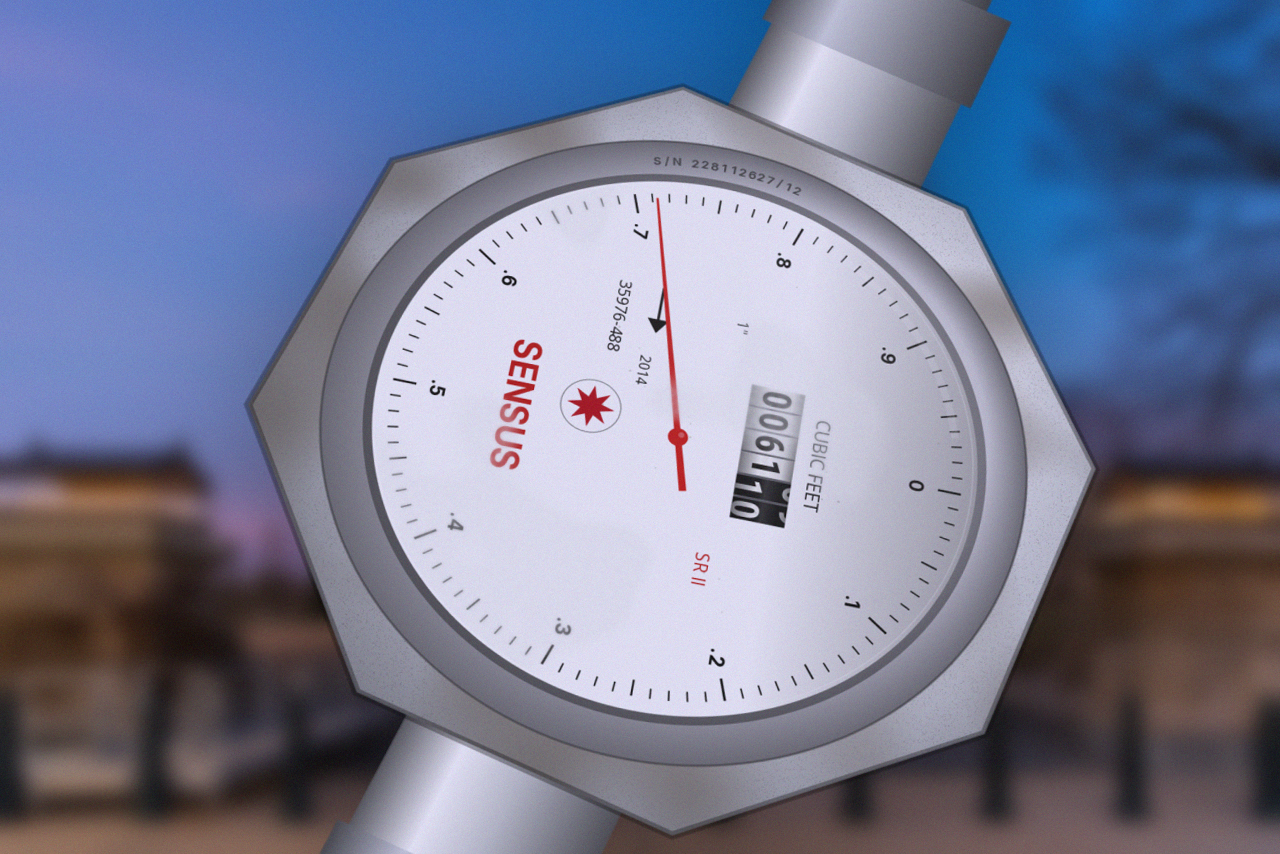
{"value": 6109.71, "unit": "ft³"}
